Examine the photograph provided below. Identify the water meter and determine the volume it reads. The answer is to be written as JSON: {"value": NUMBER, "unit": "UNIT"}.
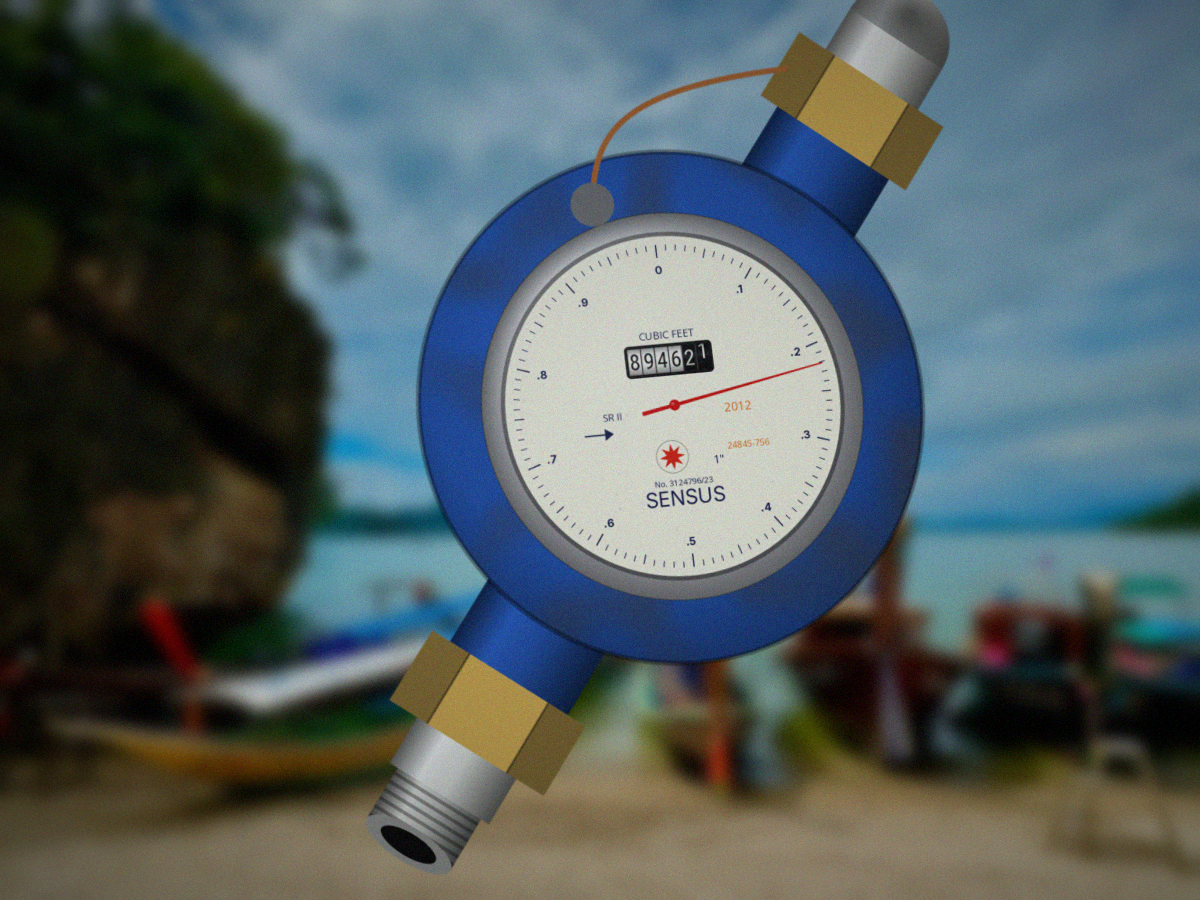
{"value": 894621.22, "unit": "ft³"}
